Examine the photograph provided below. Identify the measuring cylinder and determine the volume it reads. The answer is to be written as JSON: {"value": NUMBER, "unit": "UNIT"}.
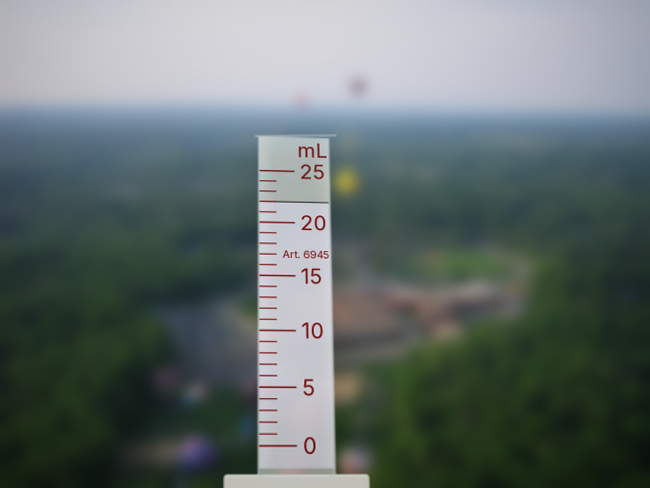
{"value": 22, "unit": "mL"}
